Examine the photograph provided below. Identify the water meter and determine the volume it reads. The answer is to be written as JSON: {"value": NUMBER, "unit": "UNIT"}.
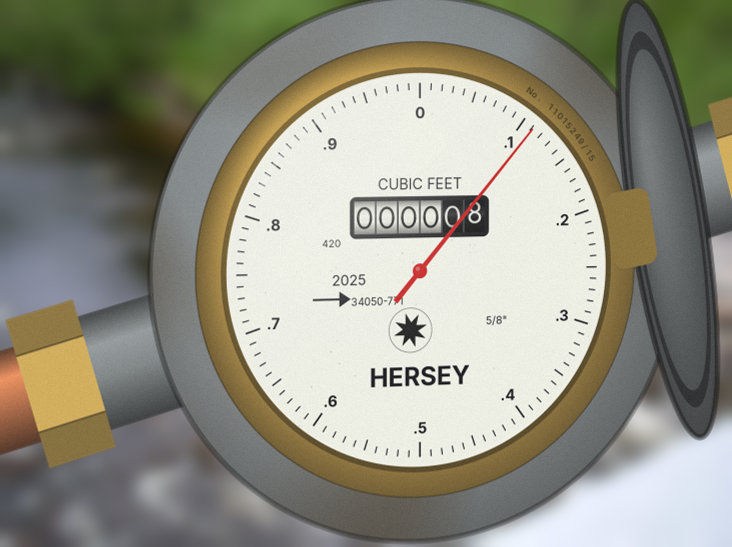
{"value": 8.11, "unit": "ft³"}
